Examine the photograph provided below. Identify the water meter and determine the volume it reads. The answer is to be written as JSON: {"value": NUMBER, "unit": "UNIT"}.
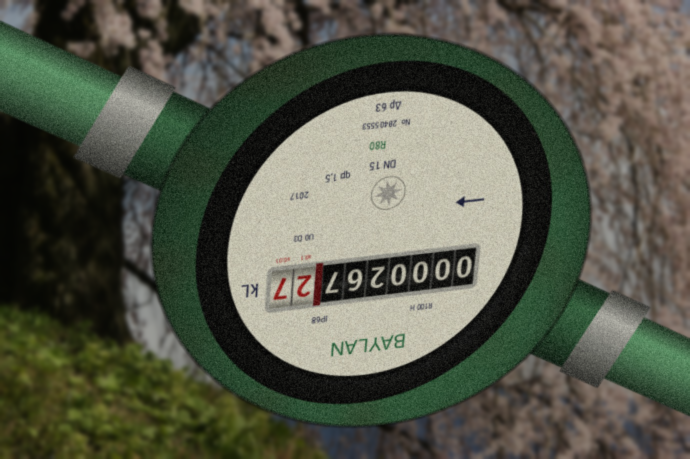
{"value": 267.27, "unit": "kL"}
